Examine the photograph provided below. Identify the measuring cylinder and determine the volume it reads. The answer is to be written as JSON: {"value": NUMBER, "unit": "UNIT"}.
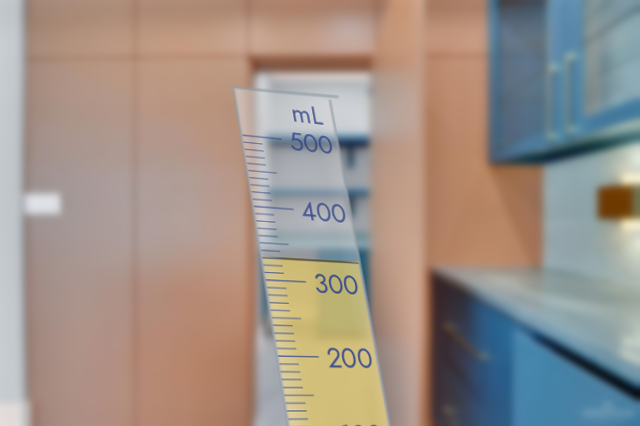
{"value": 330, "unit": "mL"}
